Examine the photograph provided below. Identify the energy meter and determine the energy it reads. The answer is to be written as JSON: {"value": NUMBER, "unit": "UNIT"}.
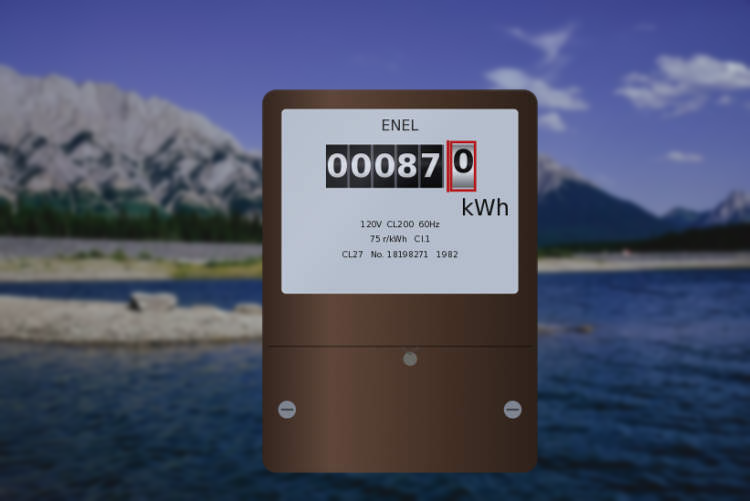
{"value": 87.0, "unit": "kWh"}
